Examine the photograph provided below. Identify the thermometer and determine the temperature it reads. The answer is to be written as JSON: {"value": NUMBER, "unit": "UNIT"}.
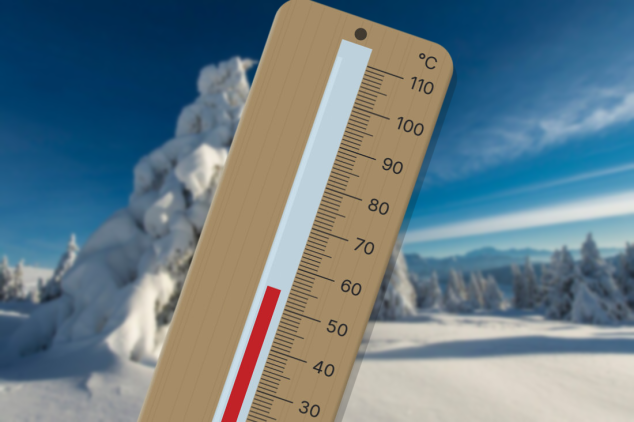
{"value": 54, "unit": "°C"}
